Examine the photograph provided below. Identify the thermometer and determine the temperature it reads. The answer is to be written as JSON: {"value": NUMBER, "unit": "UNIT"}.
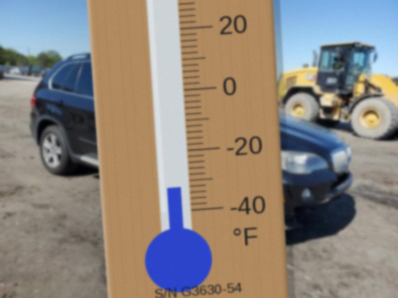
{"value": -32, "unit": "°F"}
